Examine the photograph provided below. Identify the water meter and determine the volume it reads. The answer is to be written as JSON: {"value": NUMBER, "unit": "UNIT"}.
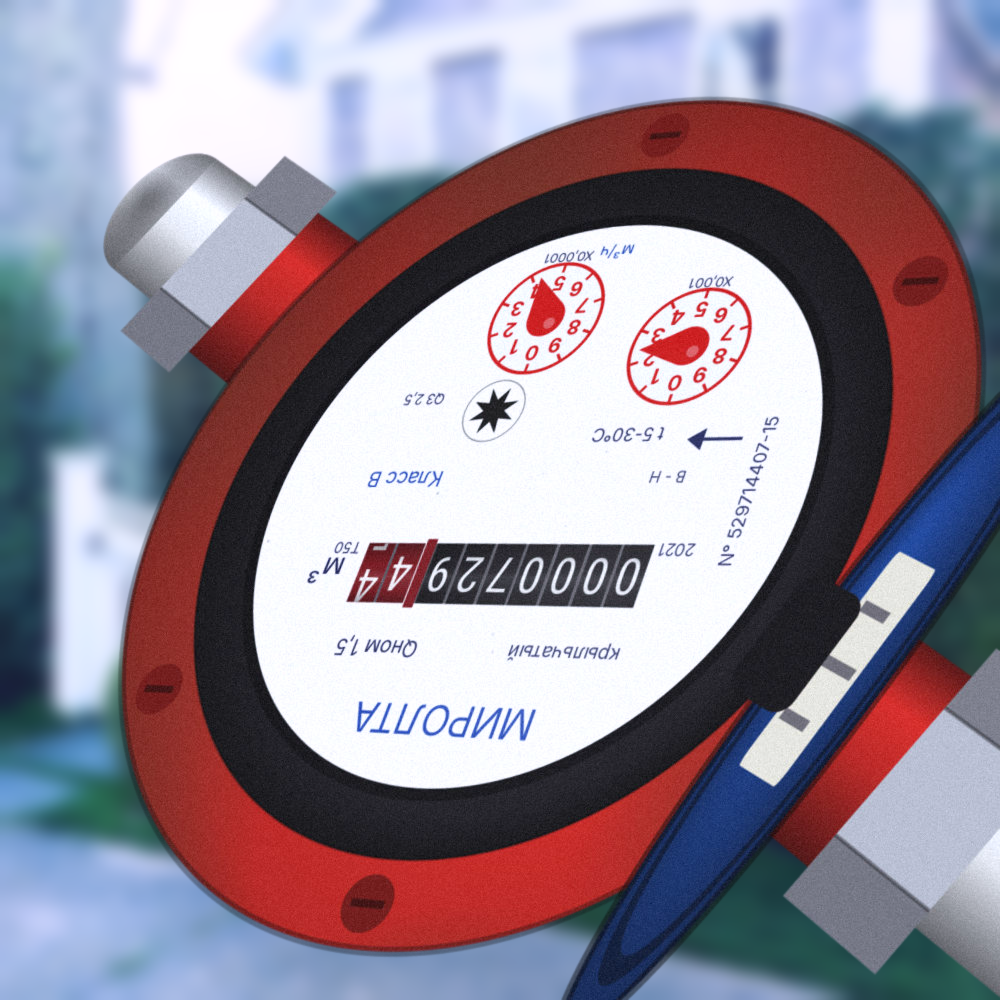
{"value": 729.4424, "unit": "m³"}
